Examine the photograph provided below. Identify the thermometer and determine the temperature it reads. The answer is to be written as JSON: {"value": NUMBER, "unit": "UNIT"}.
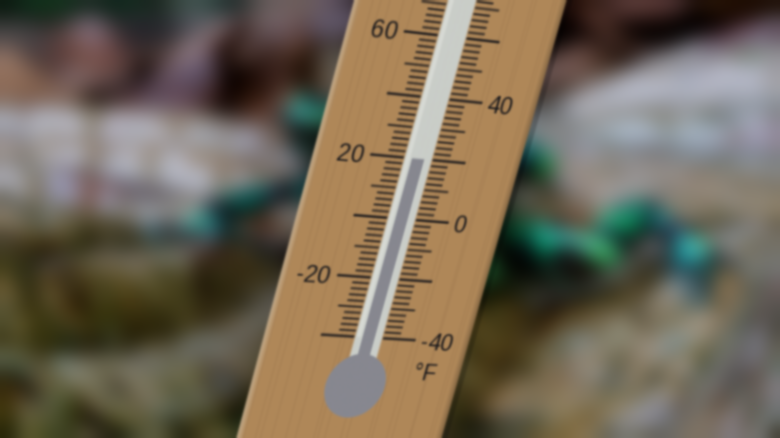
{"value": 20, "unit": "°F"}
